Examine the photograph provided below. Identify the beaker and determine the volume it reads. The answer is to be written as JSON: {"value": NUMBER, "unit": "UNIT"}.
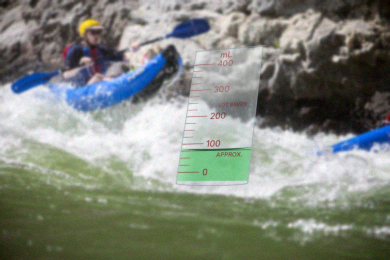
{"value": 75, "unit": "mL"}
